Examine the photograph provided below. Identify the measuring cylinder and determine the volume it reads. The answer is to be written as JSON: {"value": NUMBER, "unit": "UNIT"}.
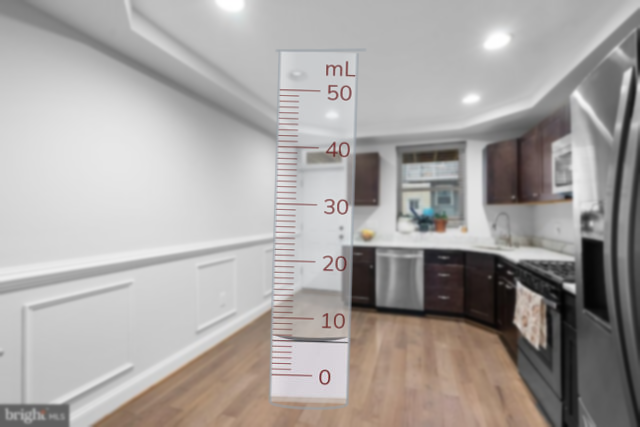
{"value": 6, "unit": "mL"}
